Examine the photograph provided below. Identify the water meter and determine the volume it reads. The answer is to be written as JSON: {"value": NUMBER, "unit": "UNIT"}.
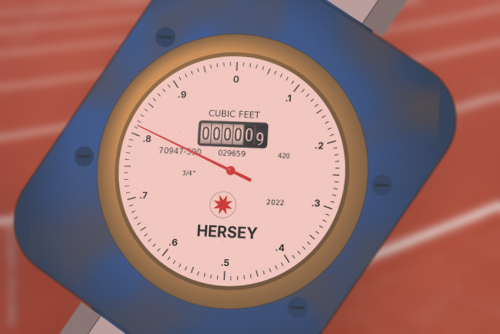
{"value": 8.81, "unit": "ft³"}
